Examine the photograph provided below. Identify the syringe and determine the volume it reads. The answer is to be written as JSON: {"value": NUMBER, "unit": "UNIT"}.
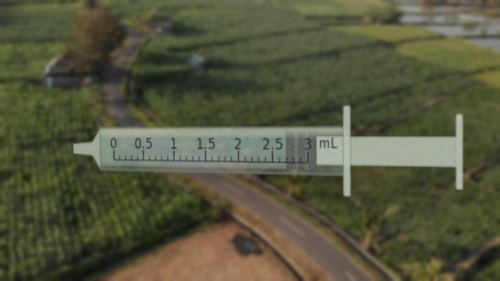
{"value": 2.7, "unit": "mL"}
